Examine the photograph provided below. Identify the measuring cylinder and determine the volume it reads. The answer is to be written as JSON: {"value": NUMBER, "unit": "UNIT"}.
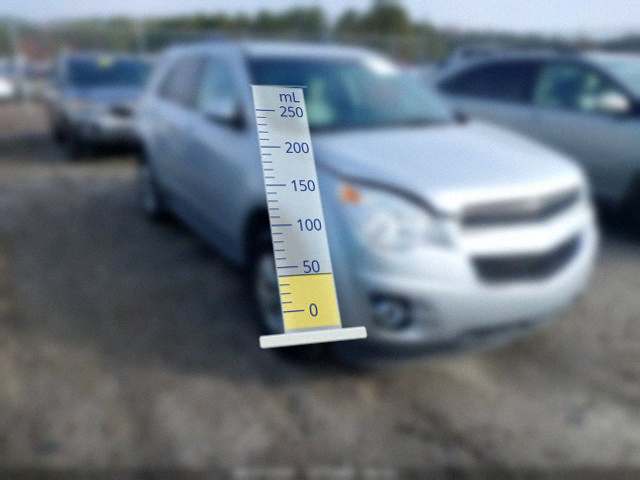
{"value": 40, "unit": "mL"}
